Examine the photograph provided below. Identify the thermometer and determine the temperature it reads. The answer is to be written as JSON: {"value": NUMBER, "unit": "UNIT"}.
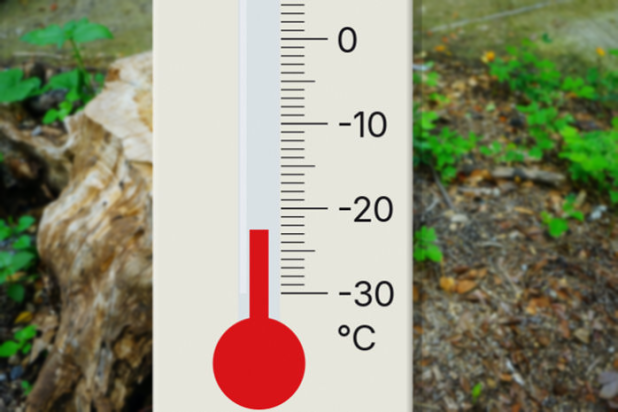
{"value": -22.5, "unit": "°C"}
